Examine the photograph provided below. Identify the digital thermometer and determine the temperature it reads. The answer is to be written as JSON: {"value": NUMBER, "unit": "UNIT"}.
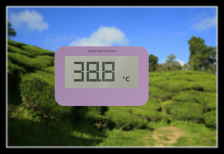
{"value": 38.8, "unit": "°C"}
